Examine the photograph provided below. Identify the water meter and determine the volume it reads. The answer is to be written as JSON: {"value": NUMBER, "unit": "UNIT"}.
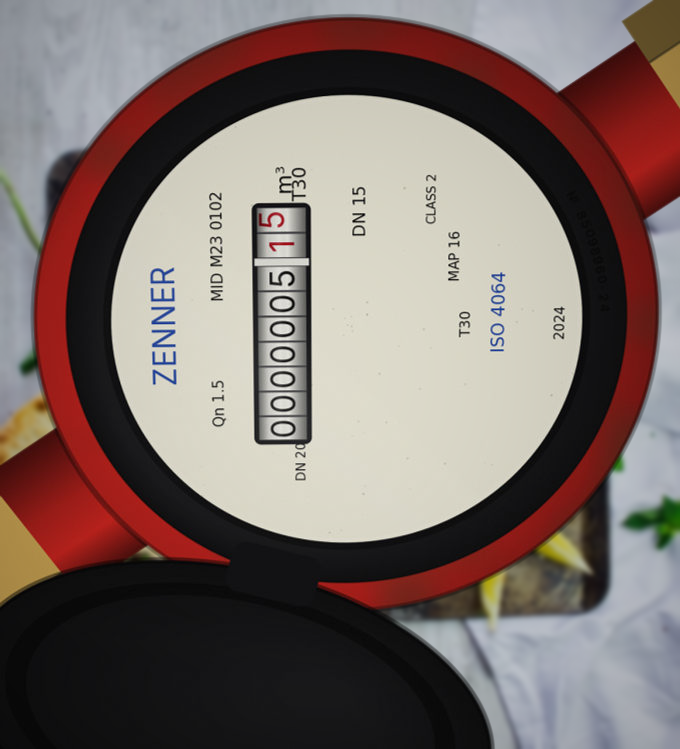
{"value": 5.15, "unit": "m³"}
